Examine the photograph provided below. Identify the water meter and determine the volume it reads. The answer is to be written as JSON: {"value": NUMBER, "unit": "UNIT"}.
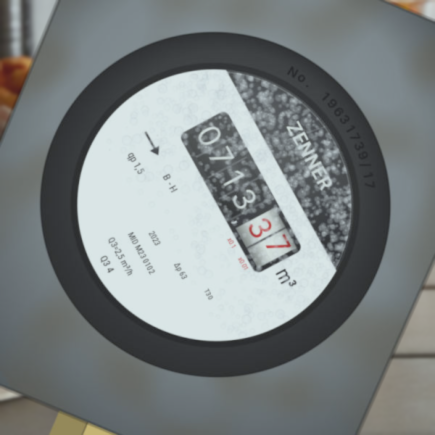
{"value": 713.37, "unit": "m³"}
